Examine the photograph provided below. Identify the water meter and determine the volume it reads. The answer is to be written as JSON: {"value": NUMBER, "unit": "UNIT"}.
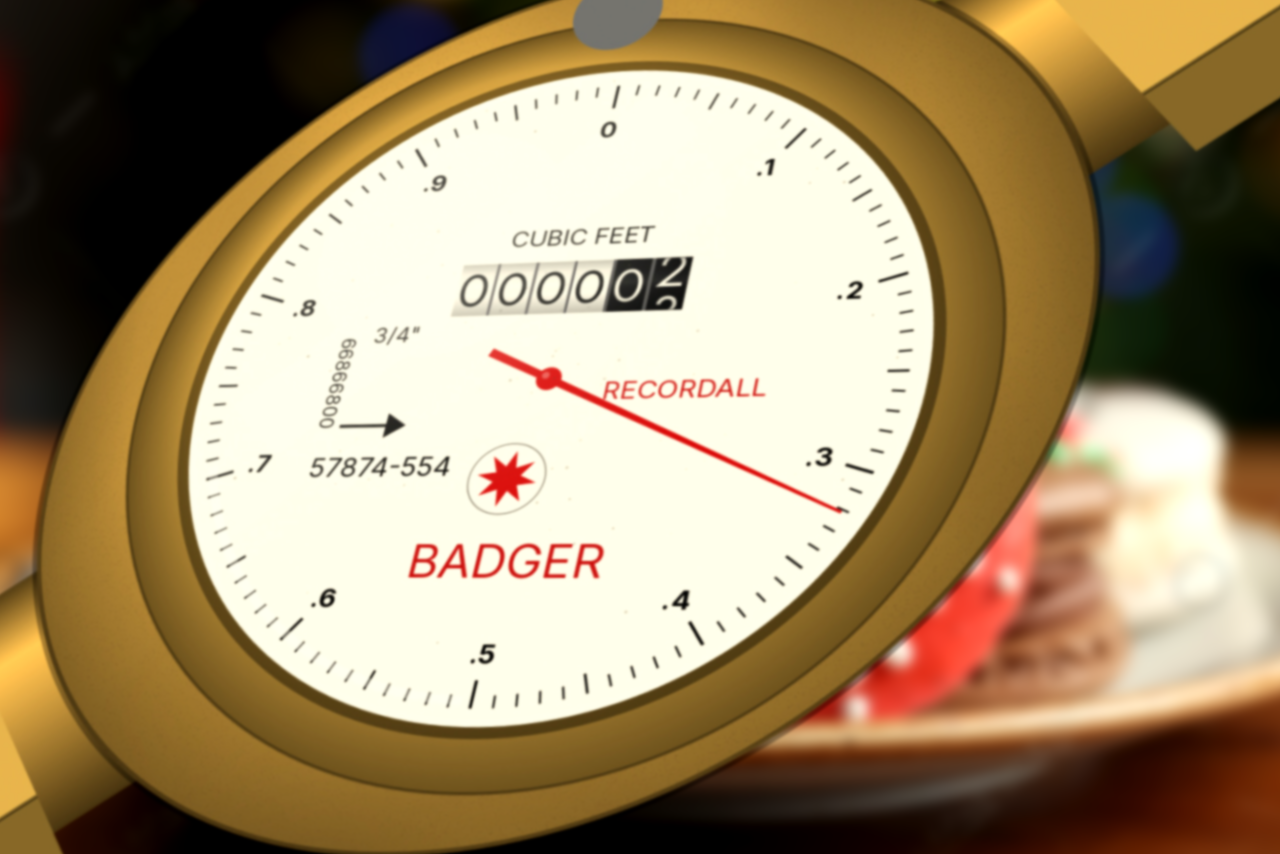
{"value": 2.32, "unit": "ft³"}
